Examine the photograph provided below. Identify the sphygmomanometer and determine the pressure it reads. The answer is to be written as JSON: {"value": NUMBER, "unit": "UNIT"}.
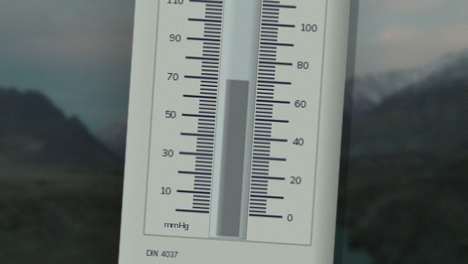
{"value": 70, "unit": "mmHg"}
